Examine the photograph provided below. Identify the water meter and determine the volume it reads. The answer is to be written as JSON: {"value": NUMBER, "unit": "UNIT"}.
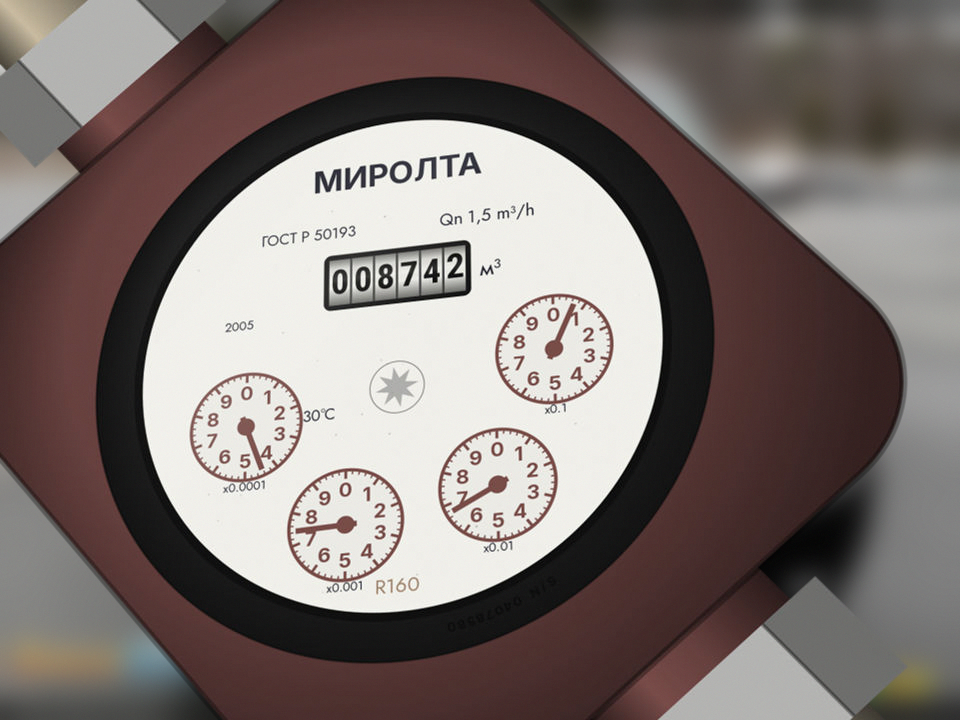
{"value": 8742.0674, "unit": "m³"}
